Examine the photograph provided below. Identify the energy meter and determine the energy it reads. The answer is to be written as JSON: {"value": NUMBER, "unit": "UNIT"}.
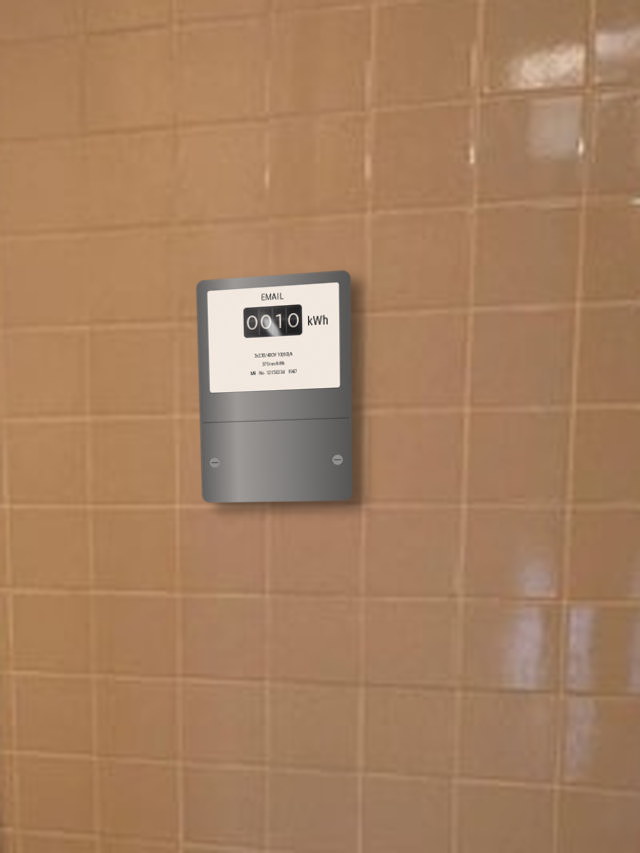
{"value": 10, "unit": "kWh"}
